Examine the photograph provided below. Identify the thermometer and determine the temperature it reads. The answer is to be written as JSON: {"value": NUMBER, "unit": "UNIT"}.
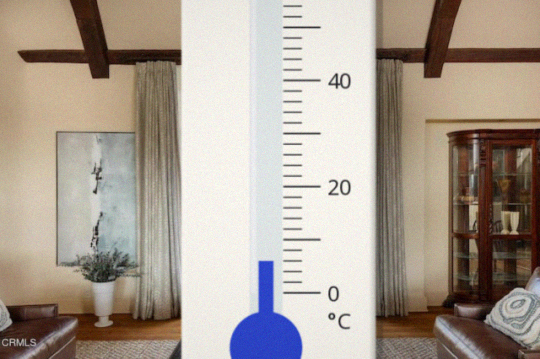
{"value": 6, "unit": "°C"}
